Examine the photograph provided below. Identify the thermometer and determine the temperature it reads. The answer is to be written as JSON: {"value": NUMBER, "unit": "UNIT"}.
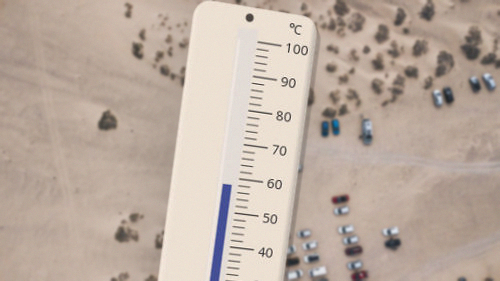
{"value": 58, "unit": "°C"}
